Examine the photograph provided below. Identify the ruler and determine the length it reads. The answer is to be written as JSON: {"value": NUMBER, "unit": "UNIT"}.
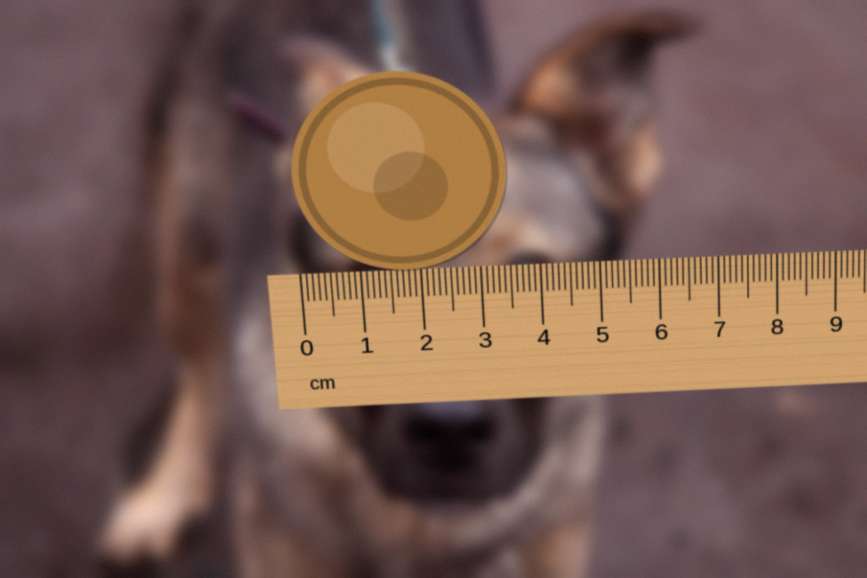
{"value": 3.5, "unit": "cm"}
